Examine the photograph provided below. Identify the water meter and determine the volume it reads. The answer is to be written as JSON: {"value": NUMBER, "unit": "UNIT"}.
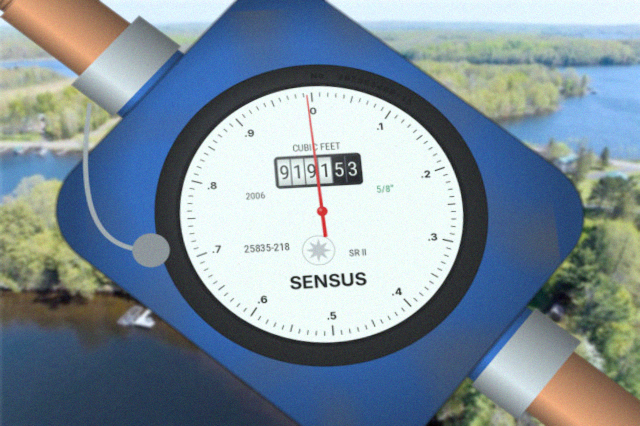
{"value": 919152.99, "unit": "ft³"}
